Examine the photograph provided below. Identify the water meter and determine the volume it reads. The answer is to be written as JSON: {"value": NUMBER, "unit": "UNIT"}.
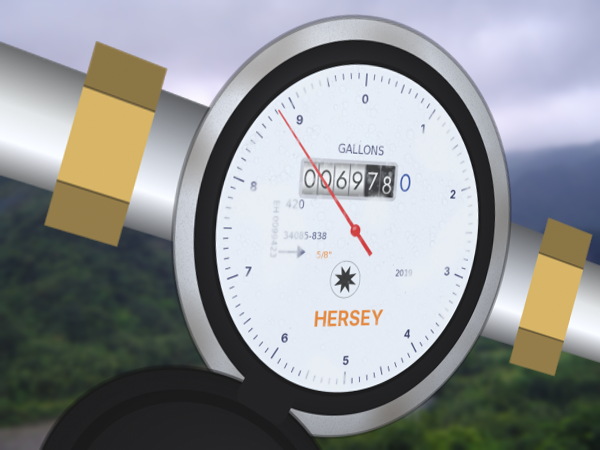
{"value": 69778.8, "unit": "gal"}
